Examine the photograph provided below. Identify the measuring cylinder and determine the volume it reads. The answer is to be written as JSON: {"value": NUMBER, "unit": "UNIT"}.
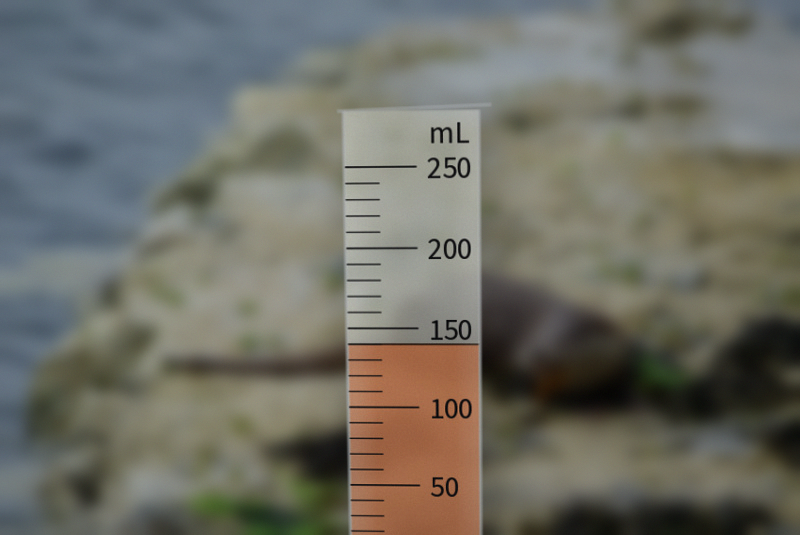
{"value": 140, "unit": "mL"}
